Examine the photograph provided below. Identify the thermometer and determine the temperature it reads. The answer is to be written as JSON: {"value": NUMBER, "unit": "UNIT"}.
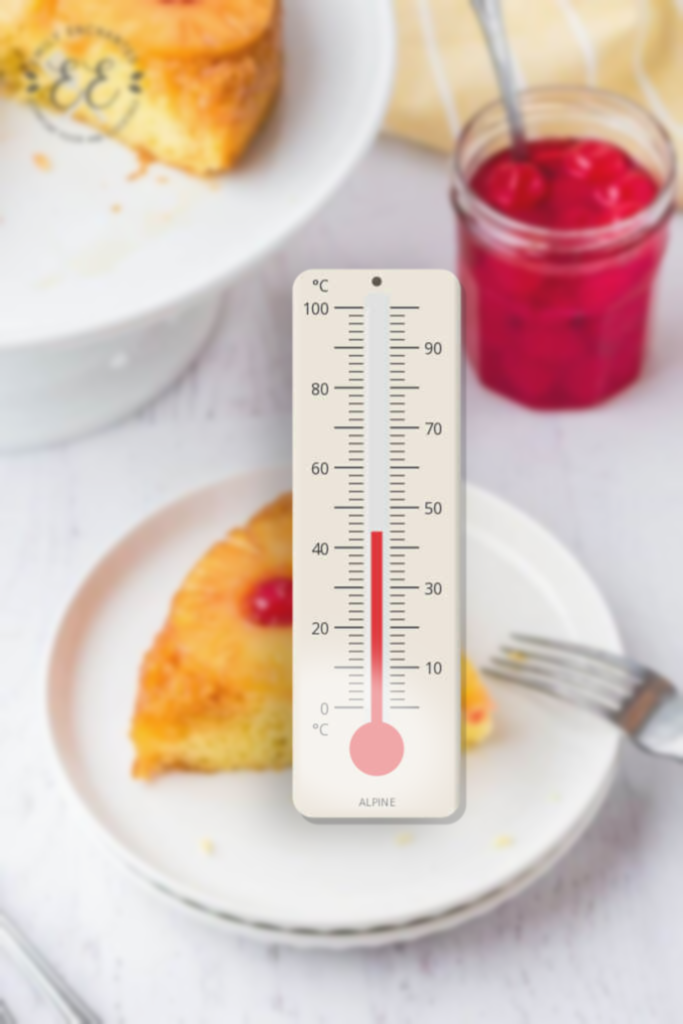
{"value": 44, "unit": "°C"}
